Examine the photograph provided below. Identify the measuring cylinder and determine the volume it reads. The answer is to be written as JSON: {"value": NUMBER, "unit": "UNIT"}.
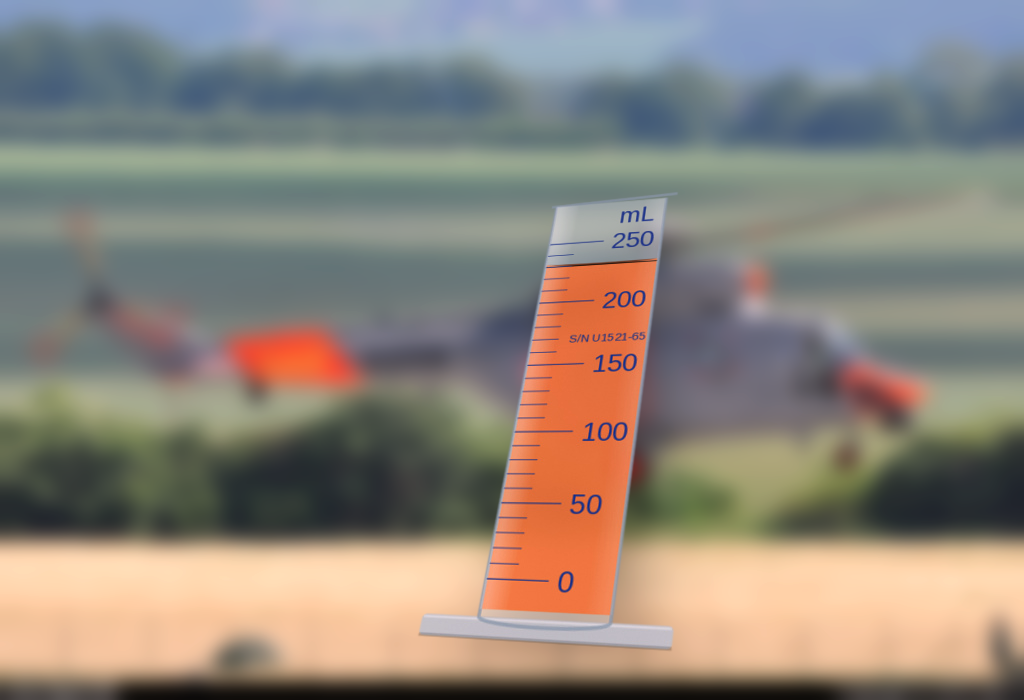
{"value": 230, "unit": "mL"}
